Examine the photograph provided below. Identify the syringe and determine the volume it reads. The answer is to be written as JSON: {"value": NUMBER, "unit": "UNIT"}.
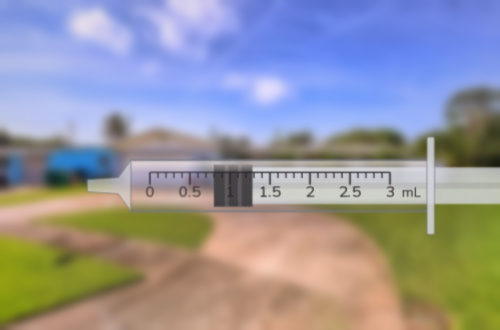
{"value": 0.8, "unit": "mL"}
